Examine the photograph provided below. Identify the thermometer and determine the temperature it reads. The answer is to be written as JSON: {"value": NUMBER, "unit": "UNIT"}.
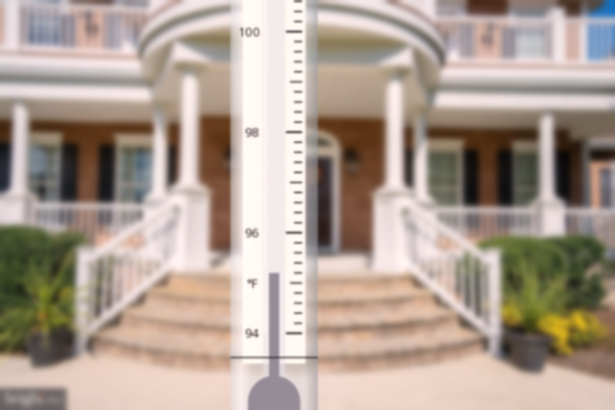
{"value": 95.2, "unit": "°F"}
